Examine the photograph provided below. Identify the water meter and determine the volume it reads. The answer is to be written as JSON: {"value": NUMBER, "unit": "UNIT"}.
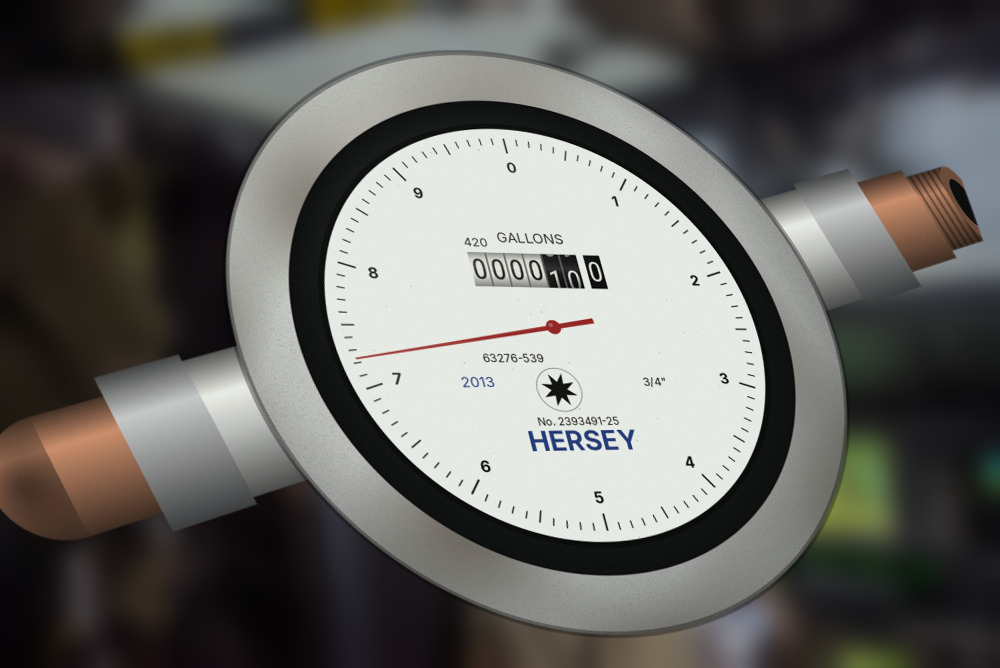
{"value": 97.2, "unit": "gal"}
